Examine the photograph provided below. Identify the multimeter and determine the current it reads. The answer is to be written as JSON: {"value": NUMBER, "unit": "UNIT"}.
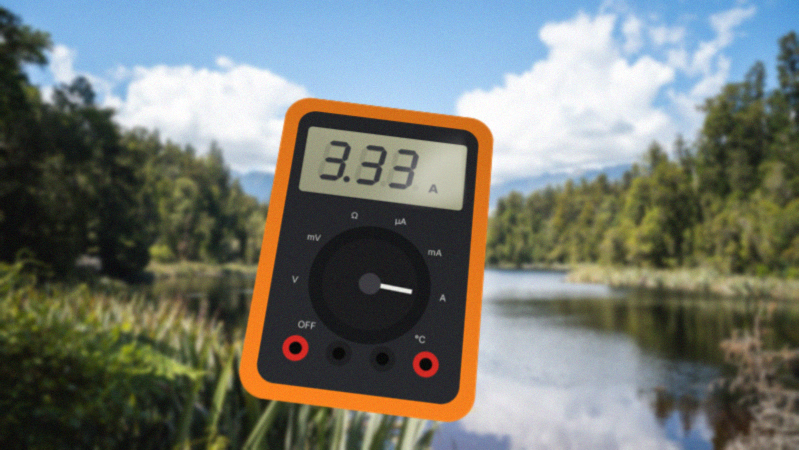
{"value": 3.33, "unit": "A"}
